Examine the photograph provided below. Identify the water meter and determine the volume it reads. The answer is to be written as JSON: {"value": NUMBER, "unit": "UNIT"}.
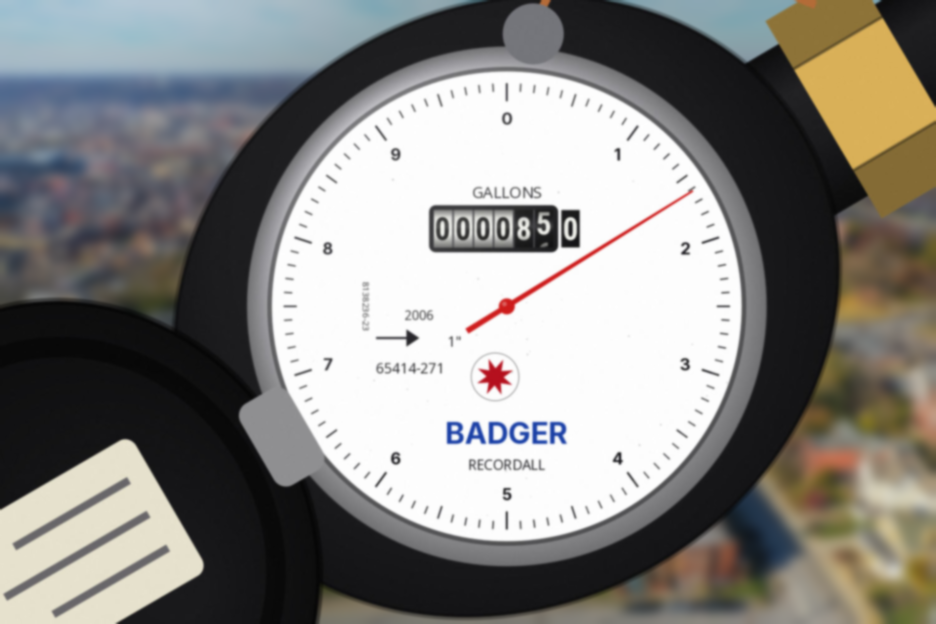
{"value": 851.6, "unit": "gal"}
